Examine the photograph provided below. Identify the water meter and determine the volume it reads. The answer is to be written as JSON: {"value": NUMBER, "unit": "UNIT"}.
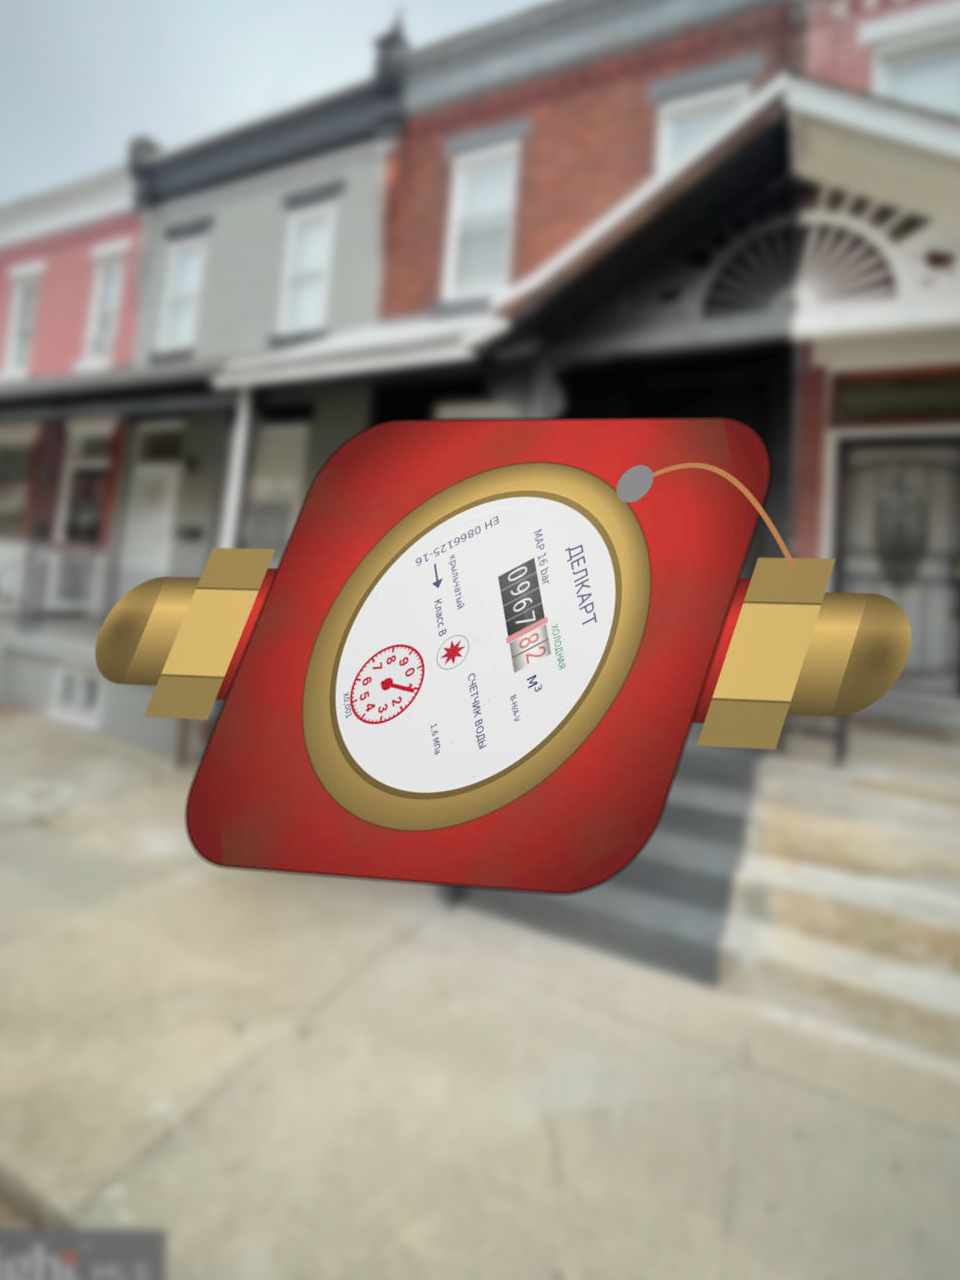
{"value": 967.821, "unit": "m³"}
